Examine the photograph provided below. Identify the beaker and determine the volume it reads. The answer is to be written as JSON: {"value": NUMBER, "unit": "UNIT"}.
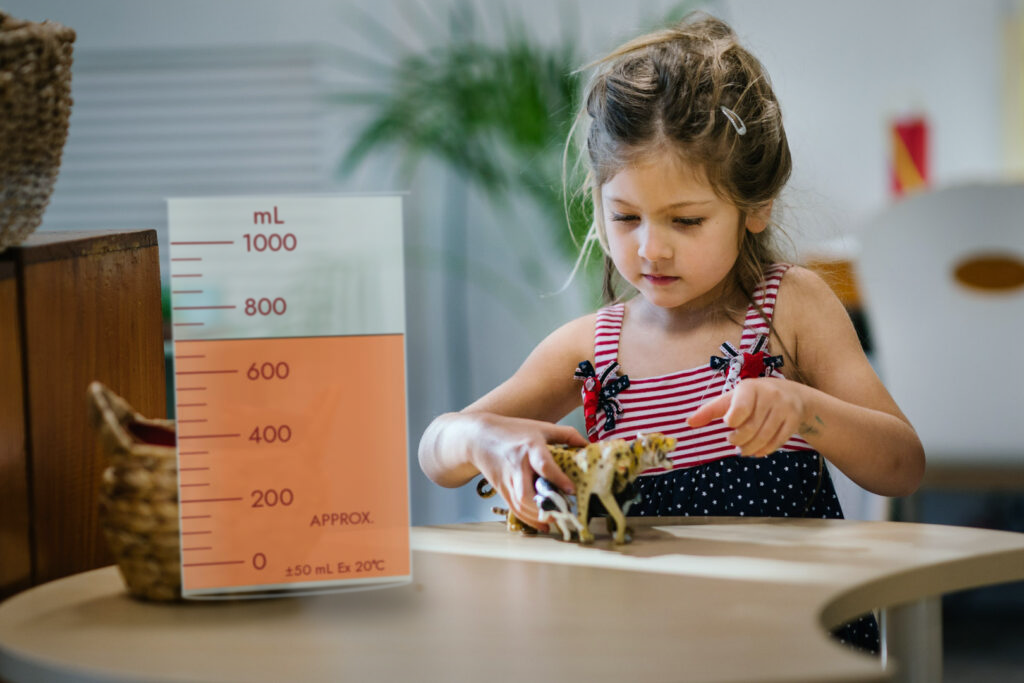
{"value": 700, "unit": "mL"}
